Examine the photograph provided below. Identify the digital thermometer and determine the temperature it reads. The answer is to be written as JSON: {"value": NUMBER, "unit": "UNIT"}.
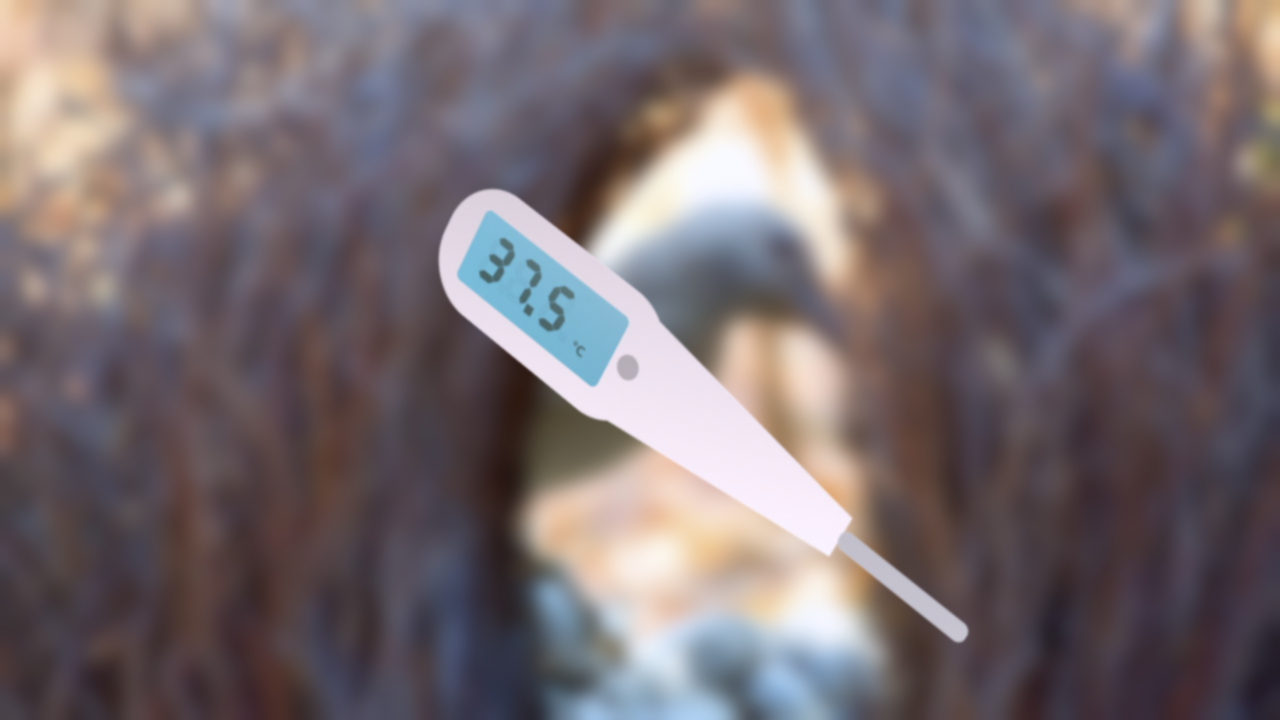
{"value": 37.5, "unit": "°C"}
